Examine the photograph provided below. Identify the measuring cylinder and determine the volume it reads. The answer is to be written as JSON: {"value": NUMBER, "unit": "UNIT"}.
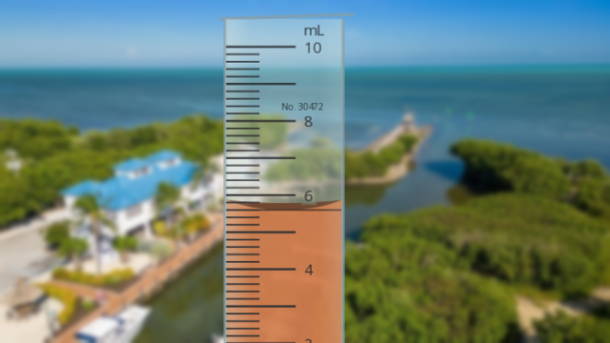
{"value": 5.6, "unit": "mL"}
